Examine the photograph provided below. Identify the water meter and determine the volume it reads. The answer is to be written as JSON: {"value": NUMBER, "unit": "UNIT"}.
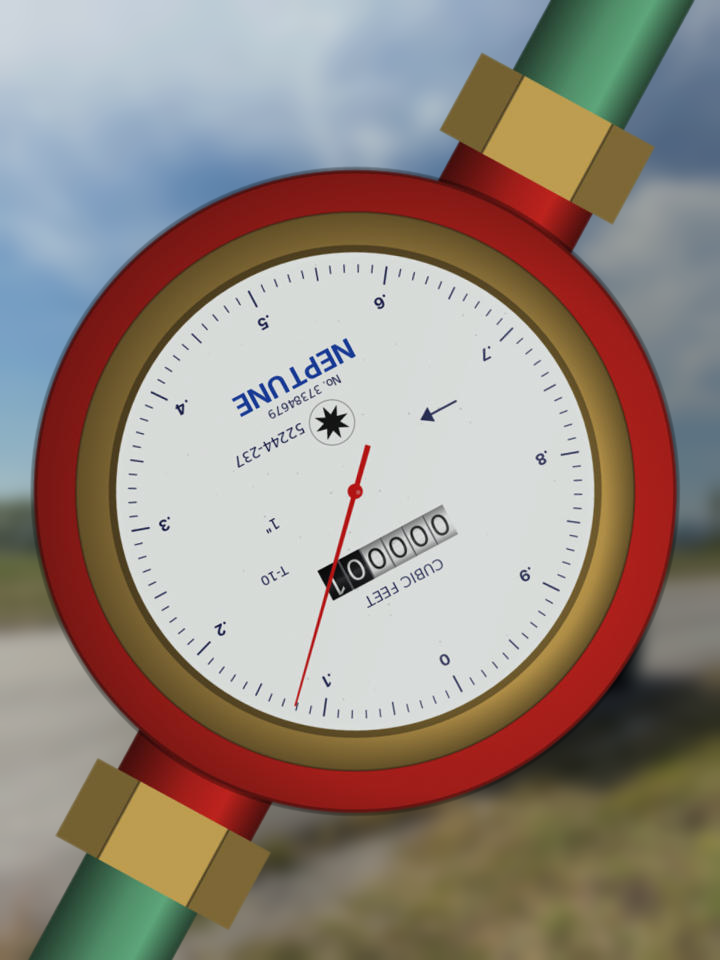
{"value": 1.12, "unit": "ft³"}
